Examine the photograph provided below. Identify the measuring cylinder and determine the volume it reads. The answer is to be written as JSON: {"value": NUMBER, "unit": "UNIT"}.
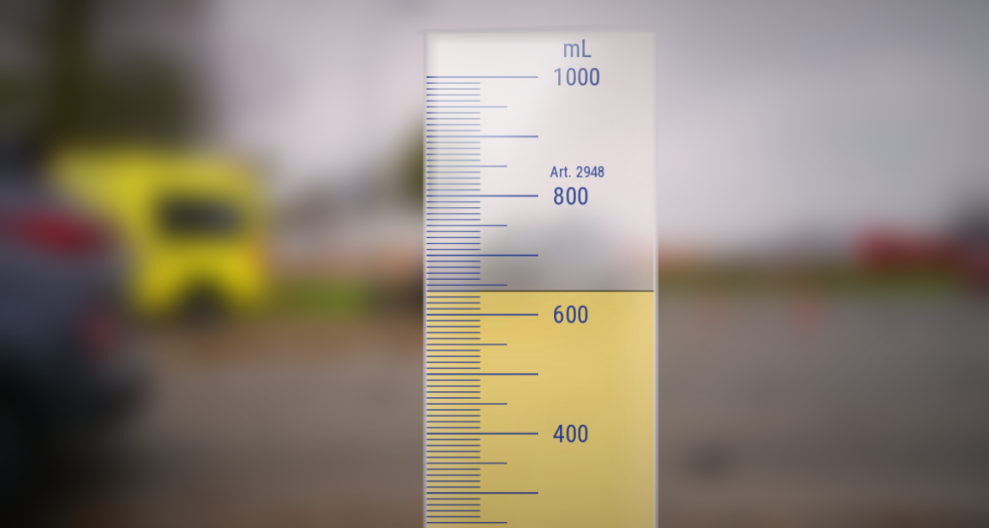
{"value": 640, "unit": "mL"}
